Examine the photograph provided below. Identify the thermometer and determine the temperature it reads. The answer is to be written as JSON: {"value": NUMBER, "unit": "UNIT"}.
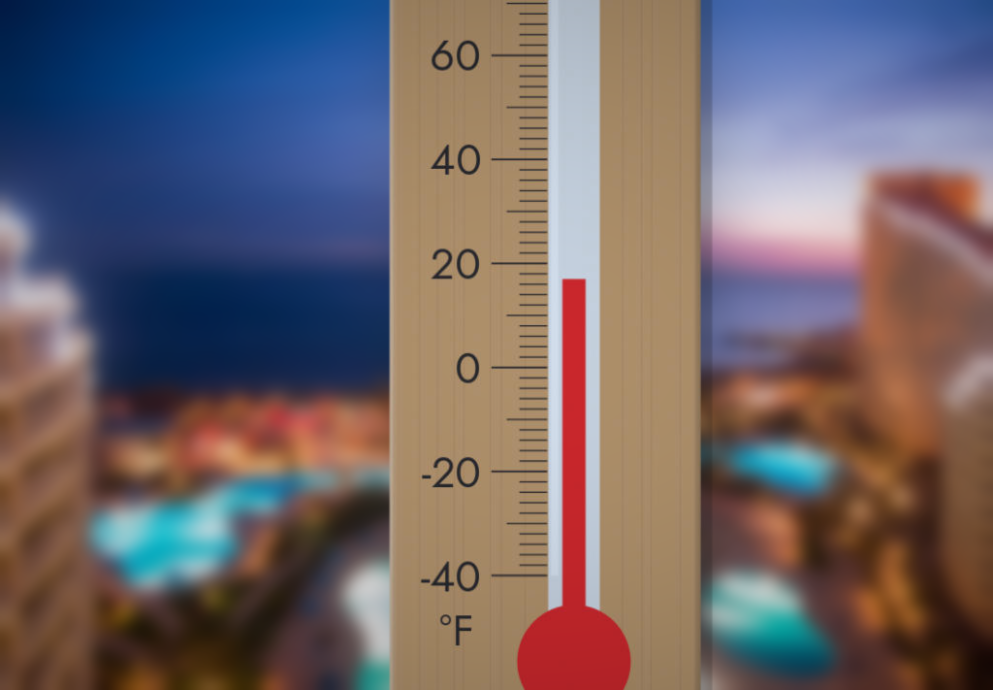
{"value": 17, "unit": "°F"}
